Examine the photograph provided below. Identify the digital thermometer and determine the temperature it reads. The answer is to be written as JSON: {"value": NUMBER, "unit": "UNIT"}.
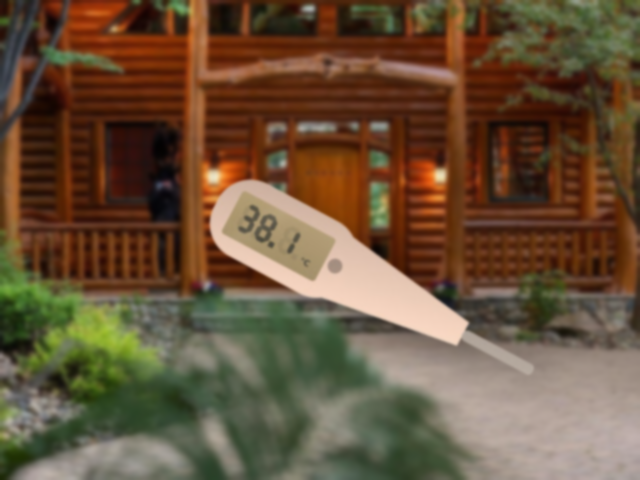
{"value": 38.1, "unit": "°C"}
